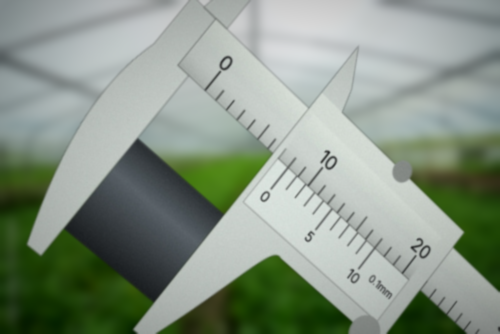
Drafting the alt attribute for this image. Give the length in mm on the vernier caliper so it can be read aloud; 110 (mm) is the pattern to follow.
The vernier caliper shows 8.0 (mm)
